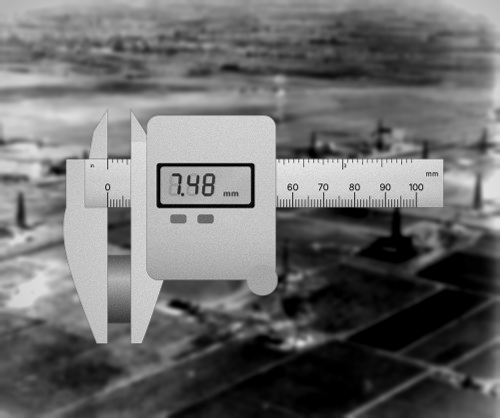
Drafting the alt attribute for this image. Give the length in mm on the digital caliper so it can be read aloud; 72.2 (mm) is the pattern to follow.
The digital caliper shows 7.48 (mm)
